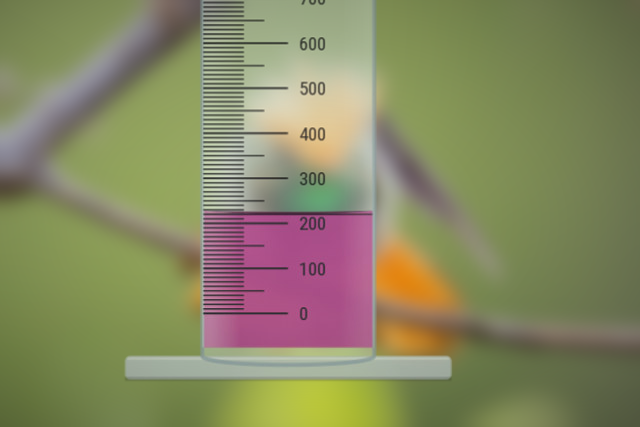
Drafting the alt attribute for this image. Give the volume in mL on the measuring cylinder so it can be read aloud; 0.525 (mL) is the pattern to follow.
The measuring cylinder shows 220 (mL)
